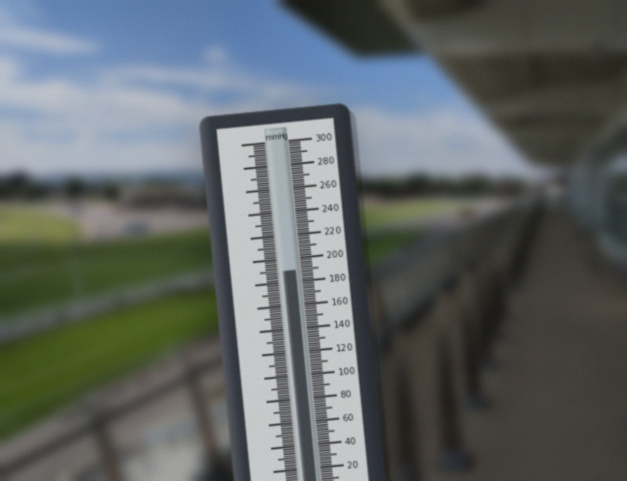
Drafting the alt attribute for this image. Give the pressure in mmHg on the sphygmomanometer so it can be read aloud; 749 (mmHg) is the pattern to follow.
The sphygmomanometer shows 190 (mmHg)
